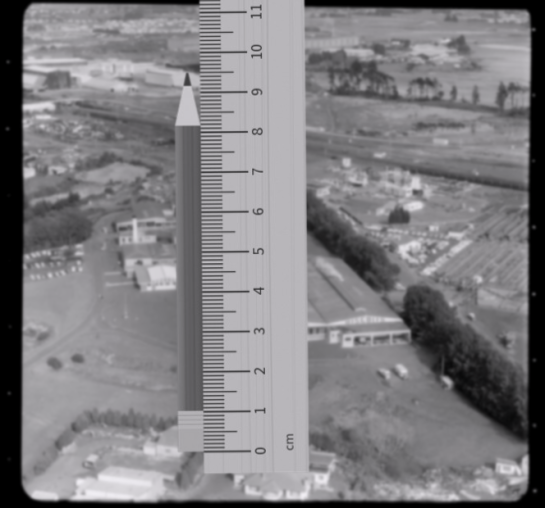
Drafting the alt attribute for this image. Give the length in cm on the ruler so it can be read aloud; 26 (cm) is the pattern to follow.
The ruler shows 9.5 (cm)
